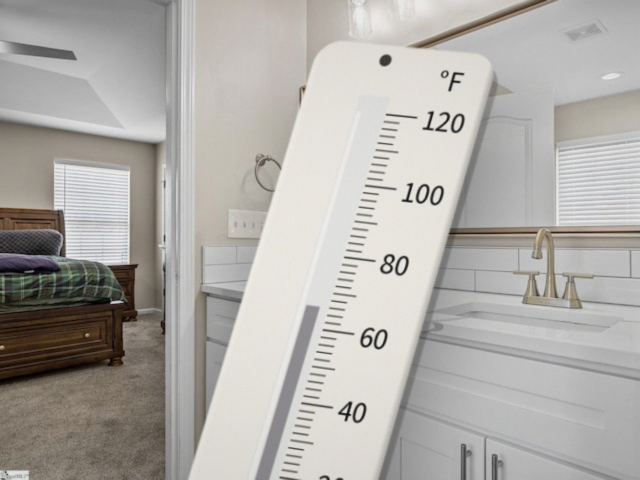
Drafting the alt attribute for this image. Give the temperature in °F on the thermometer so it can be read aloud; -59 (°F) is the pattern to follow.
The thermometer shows 66 (°F)
